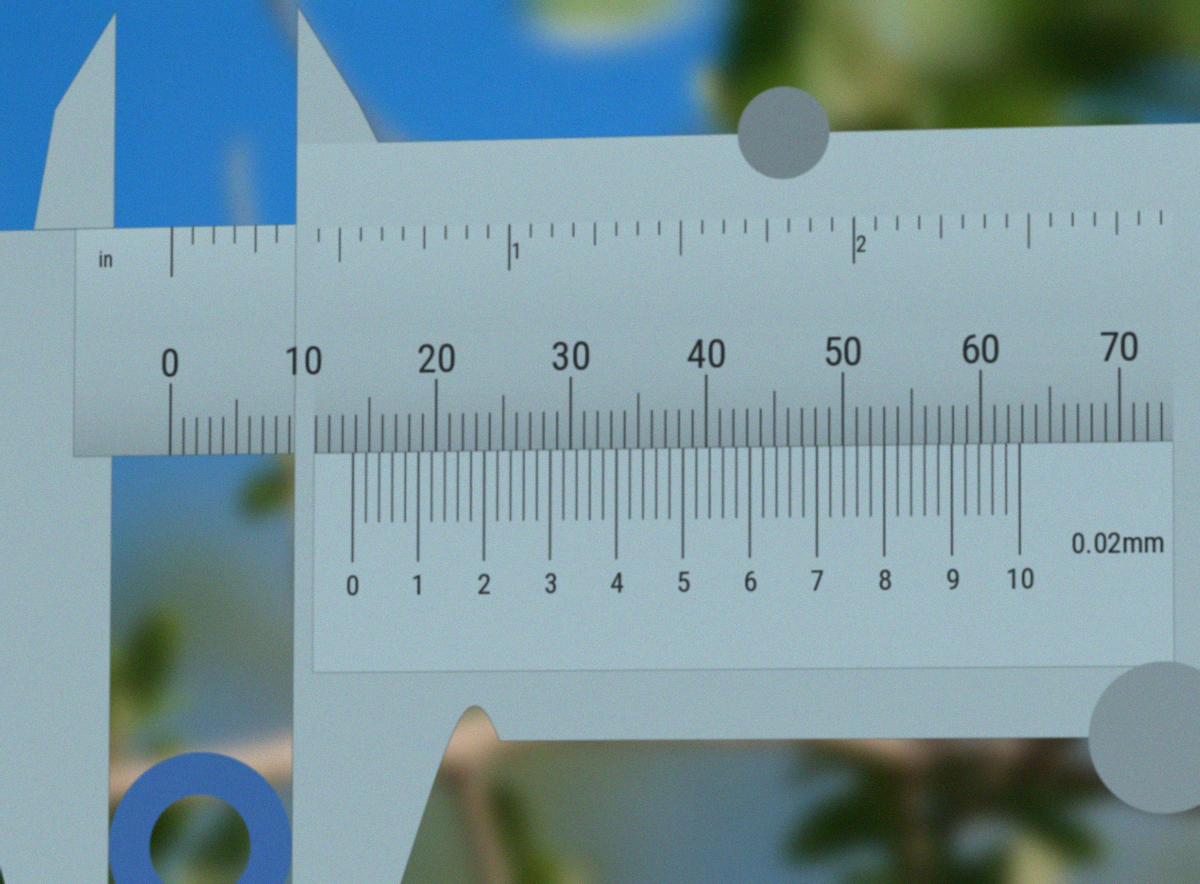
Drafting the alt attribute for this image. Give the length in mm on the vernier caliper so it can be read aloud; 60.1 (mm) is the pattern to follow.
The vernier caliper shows 13.8 (mm)
